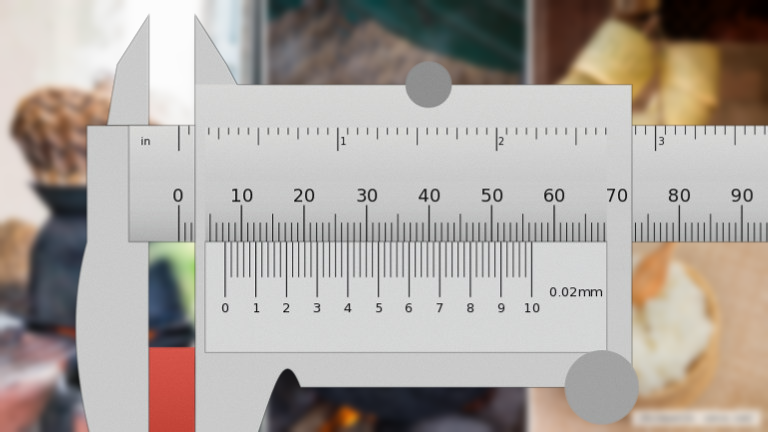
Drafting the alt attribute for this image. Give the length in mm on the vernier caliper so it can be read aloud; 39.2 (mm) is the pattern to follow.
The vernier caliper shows 7.4 (mm)
